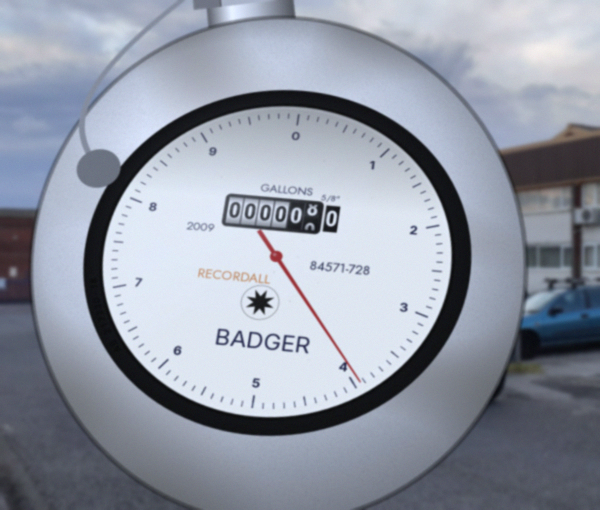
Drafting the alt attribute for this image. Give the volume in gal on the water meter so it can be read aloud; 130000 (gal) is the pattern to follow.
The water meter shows 83.9 (gal)
